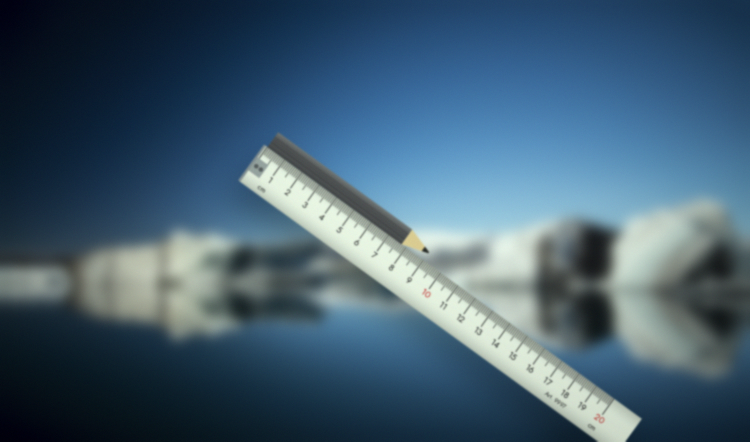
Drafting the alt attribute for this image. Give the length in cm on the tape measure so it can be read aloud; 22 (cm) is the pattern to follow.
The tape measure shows 9 (cm)
